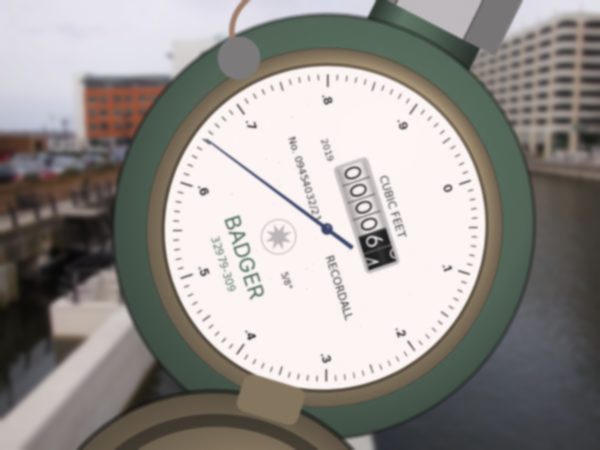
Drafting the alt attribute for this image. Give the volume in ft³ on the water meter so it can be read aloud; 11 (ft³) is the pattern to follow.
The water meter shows 63.65 (ft³)
